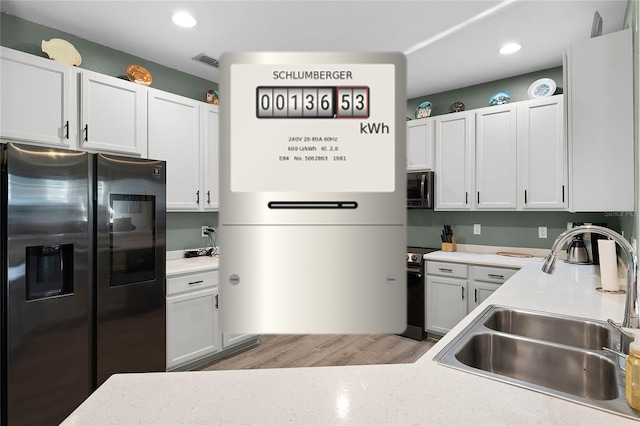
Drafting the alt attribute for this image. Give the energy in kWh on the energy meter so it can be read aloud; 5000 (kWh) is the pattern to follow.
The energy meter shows 136.53 (kWh)
